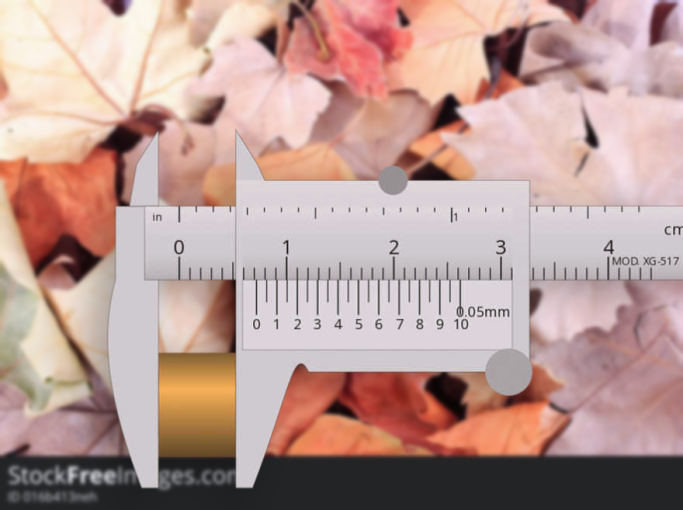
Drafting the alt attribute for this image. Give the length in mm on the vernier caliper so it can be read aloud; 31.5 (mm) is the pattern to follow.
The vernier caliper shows 7.2 (mm)
